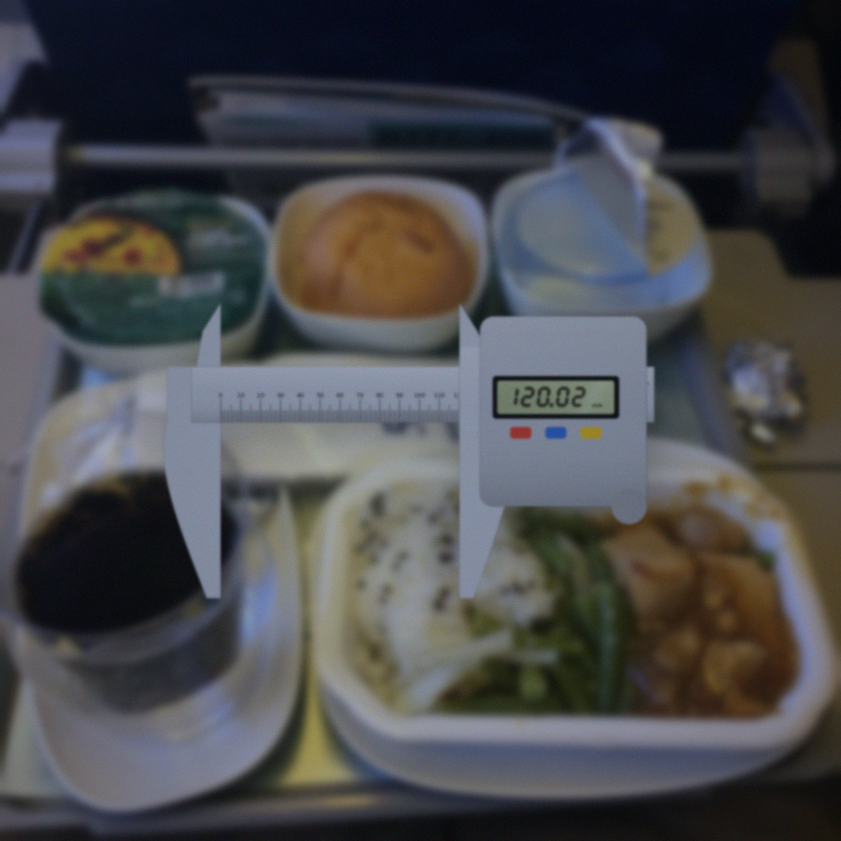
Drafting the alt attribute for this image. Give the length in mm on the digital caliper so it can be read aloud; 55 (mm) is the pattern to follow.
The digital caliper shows 120.02 (mm)
